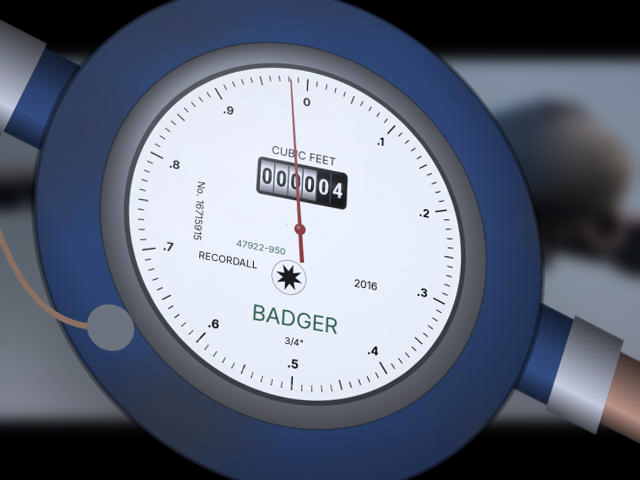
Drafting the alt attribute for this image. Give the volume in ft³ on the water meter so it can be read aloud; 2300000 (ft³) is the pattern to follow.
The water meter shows 3.98 (ft³)
